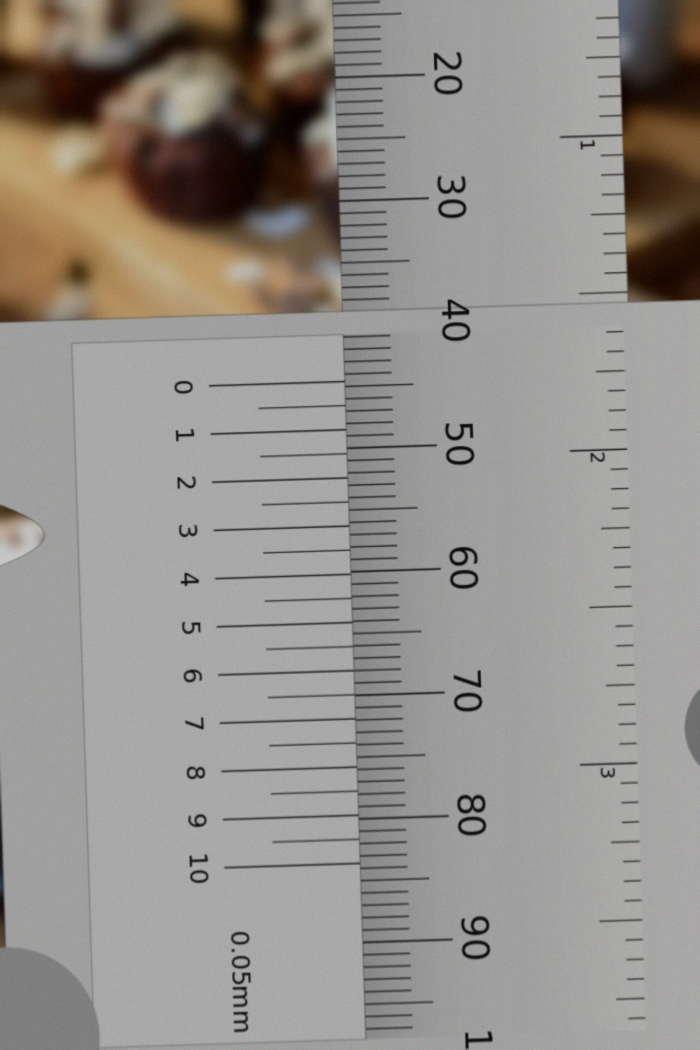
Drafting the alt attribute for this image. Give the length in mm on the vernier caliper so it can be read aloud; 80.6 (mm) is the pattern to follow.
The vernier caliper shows 44.6 (mm)
